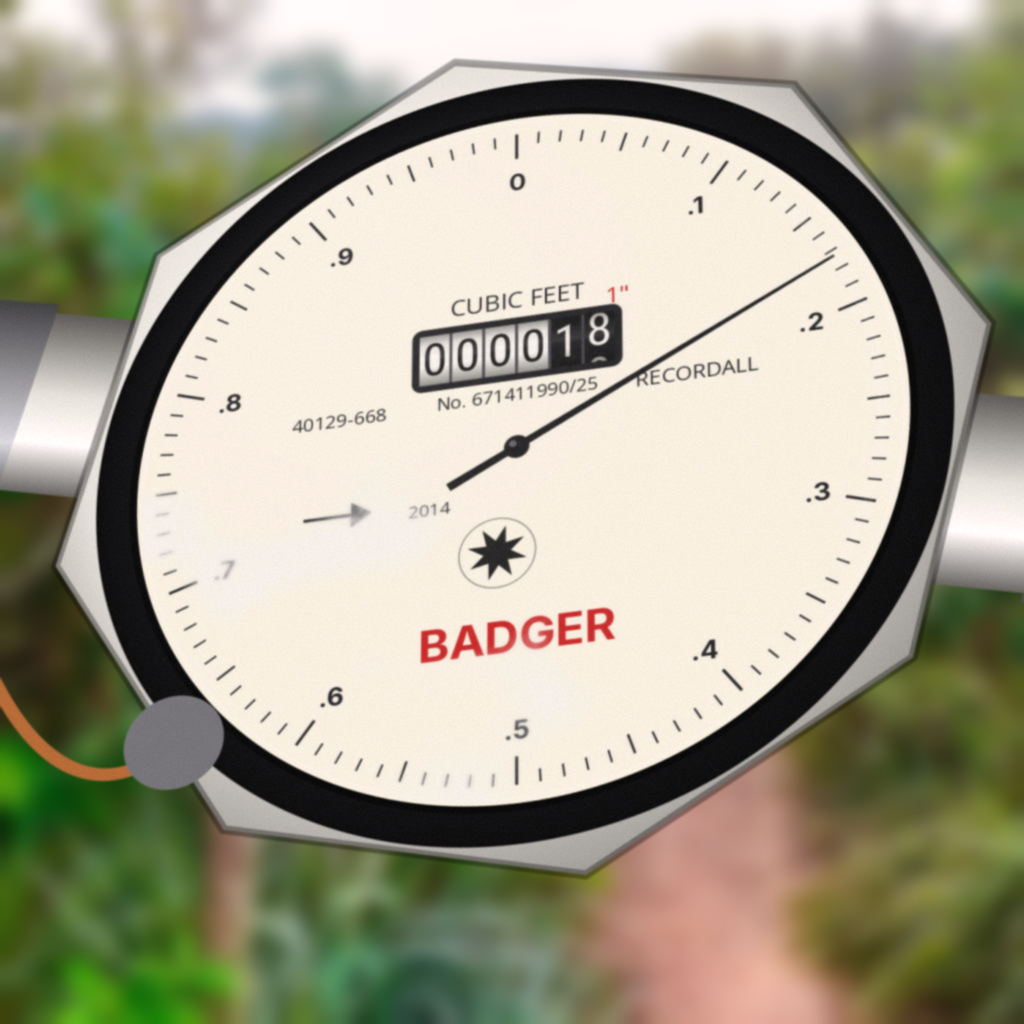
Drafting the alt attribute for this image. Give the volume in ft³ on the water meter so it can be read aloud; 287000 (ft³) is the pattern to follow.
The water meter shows 18.17 (ft³)
